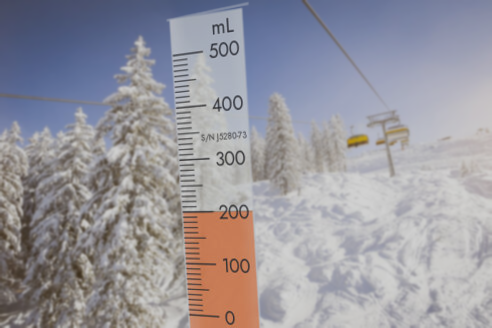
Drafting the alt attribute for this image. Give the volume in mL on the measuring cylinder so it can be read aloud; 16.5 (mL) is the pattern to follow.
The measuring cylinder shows 200 (mL)
